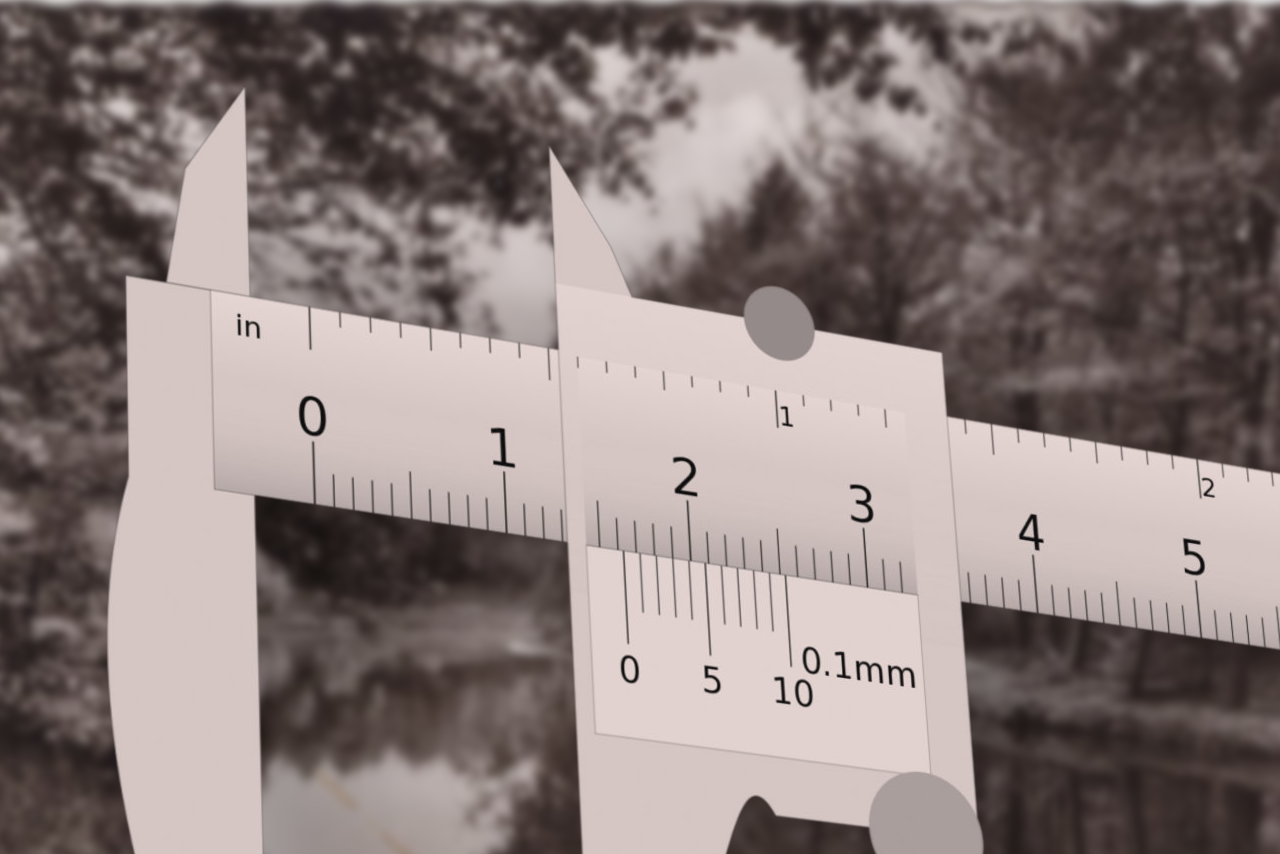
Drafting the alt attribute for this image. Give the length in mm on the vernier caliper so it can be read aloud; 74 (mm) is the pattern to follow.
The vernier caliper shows 16.3 (mm)
